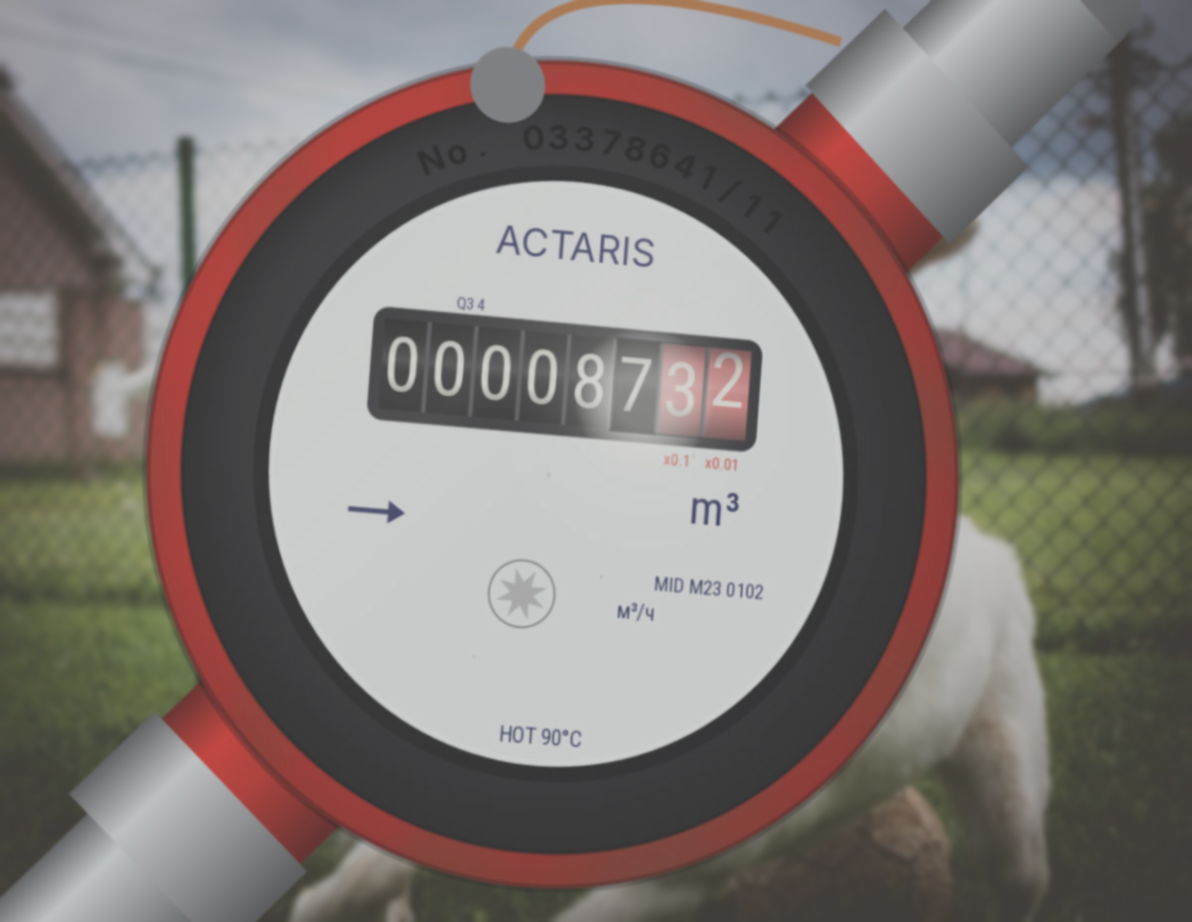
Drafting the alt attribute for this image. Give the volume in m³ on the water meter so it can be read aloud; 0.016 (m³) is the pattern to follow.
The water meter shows 87.32 (m³)
